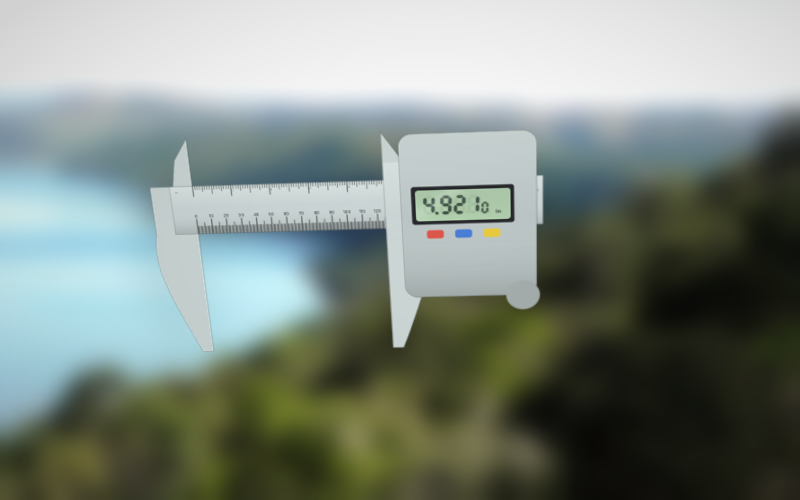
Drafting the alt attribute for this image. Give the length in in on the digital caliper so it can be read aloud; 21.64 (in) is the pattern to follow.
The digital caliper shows 4.9210 (in)
